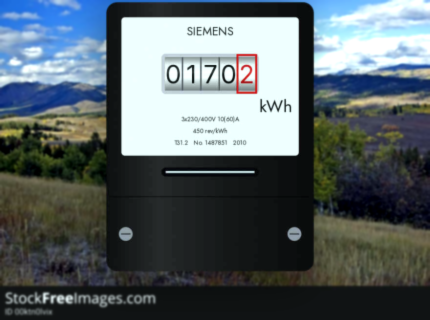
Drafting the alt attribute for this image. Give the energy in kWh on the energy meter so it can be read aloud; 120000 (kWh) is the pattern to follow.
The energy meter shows 170.2 (kWh)
